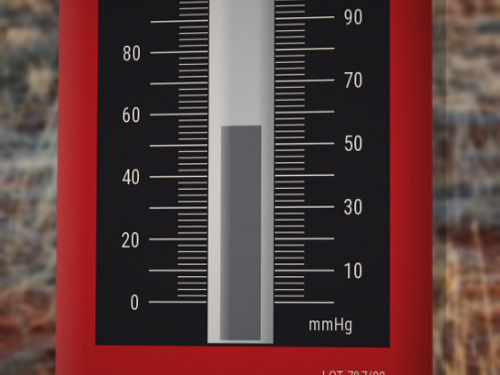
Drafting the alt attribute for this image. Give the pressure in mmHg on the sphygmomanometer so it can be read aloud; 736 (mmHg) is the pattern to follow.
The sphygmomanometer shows 56 (mmHg)
